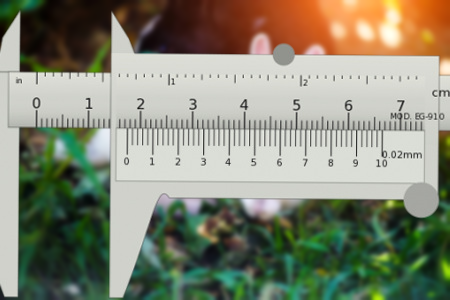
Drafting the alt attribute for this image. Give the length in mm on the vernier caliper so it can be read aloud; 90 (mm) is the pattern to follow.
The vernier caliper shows 17.5 (mm)
